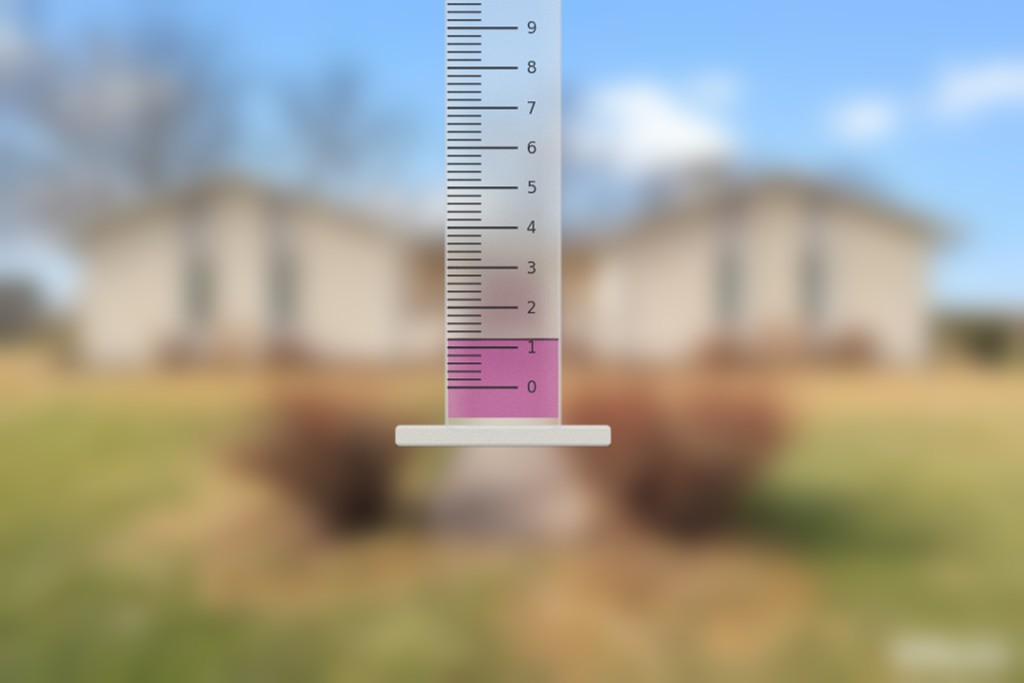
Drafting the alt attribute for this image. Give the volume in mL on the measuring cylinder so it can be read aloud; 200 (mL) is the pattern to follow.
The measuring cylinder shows 1.2 (mL)
